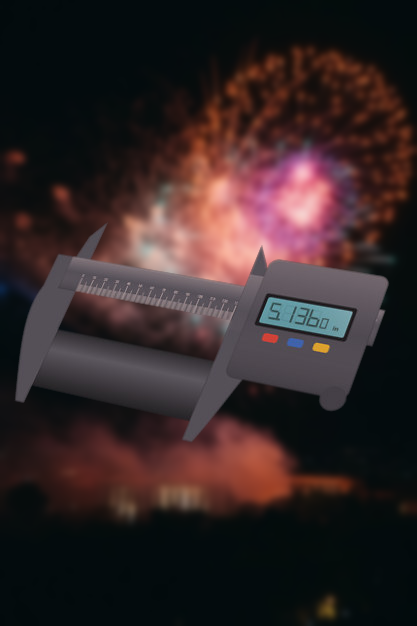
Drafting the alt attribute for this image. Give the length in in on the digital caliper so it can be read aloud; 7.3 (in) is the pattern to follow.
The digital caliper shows 5.1360 (in)
